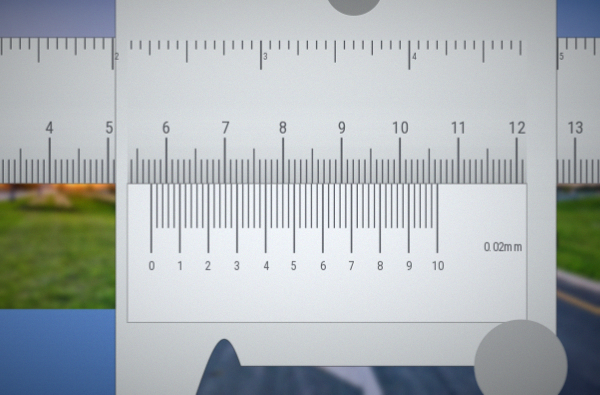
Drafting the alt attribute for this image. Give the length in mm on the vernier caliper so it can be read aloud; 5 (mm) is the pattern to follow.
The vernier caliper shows 57.4 (mm)
